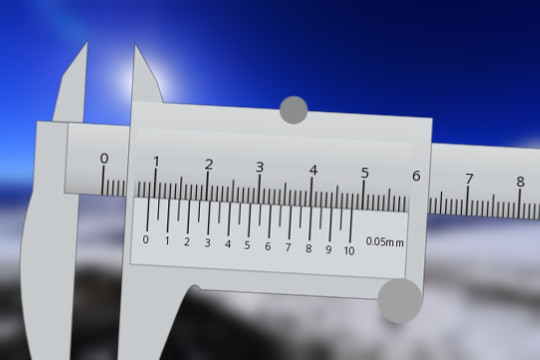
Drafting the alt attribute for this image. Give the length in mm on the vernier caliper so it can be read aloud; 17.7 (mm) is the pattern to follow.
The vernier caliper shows 9.0 (mm)
